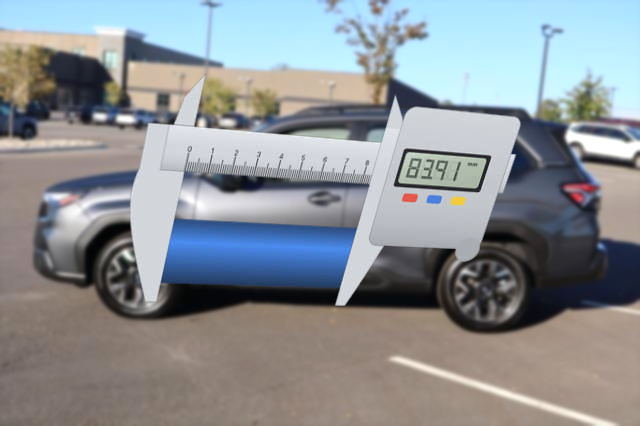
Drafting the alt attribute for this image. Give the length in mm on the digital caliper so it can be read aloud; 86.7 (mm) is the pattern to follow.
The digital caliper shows 83.91 (mm)
